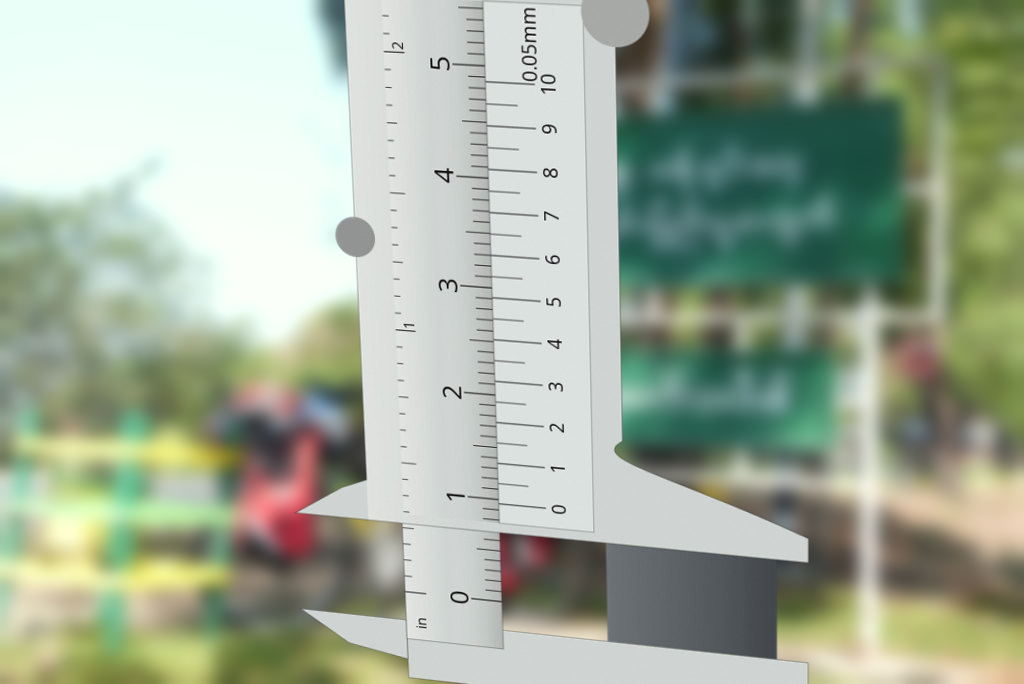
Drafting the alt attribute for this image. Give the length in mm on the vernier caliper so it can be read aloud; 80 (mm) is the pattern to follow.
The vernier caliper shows 9.6 (mm)
